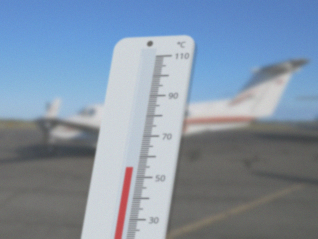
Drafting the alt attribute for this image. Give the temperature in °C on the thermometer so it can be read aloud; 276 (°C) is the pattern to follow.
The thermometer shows 55 (°C)
